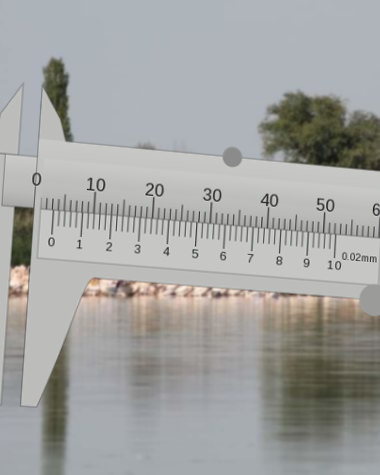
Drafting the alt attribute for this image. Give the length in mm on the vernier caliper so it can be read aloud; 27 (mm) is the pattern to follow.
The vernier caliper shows 3.2 (mm)
